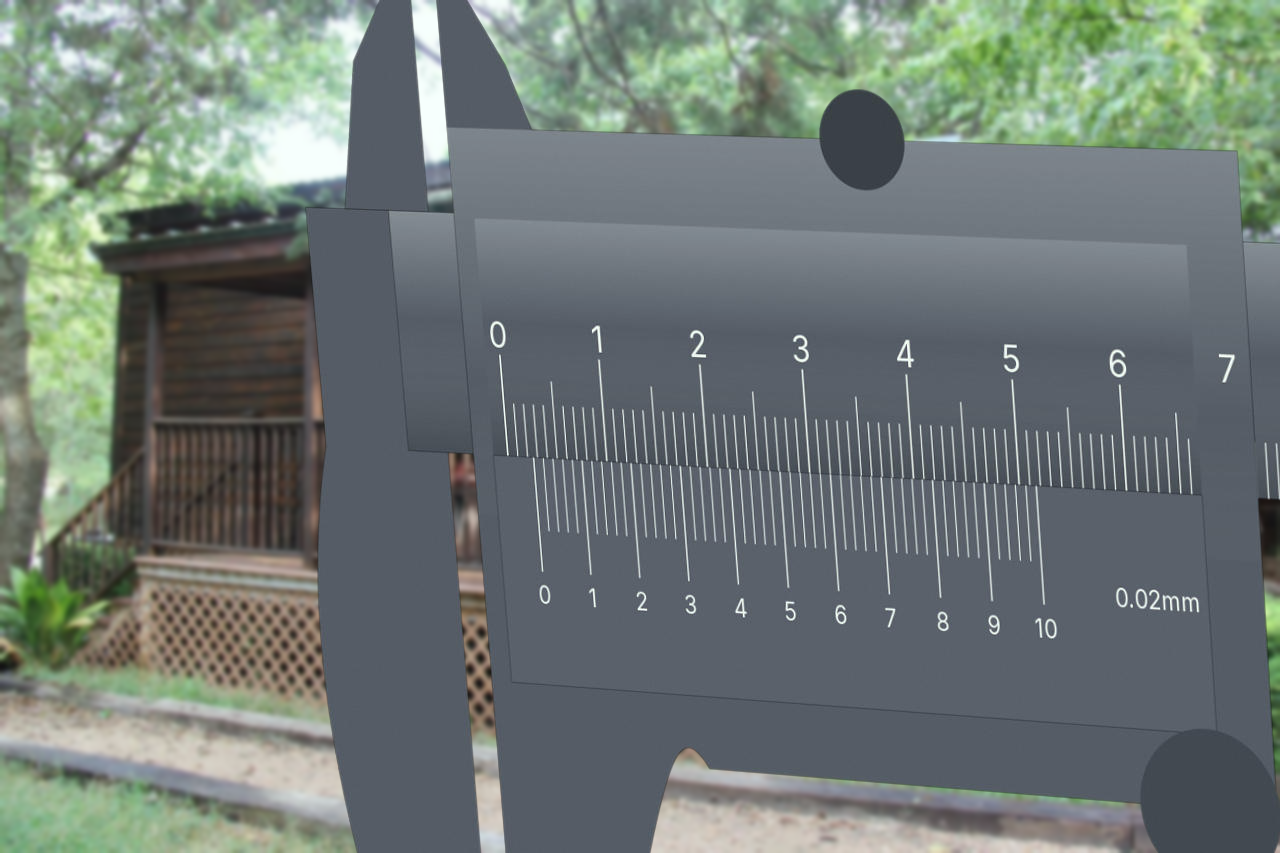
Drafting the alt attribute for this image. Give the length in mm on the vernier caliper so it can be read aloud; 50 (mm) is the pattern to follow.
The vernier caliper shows 2.6 (mm)
